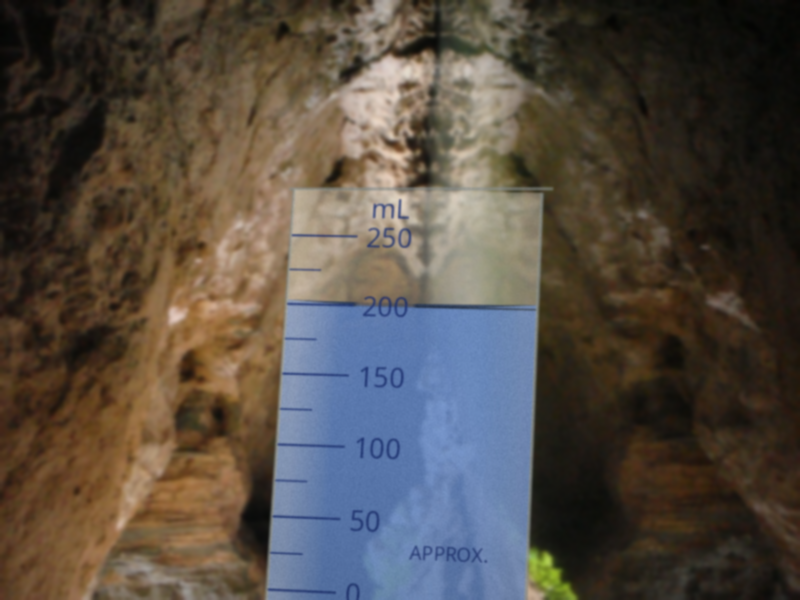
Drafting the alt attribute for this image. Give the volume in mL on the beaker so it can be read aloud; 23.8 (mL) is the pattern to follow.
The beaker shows 200 (mL)
